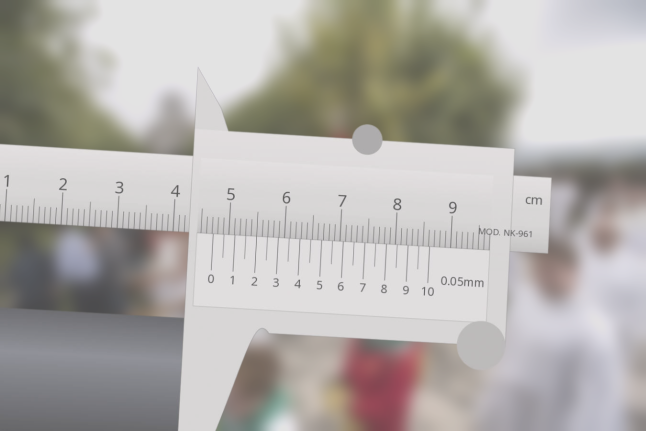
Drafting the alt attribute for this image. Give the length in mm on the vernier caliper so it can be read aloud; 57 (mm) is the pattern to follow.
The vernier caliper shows 47.2 (mm)
